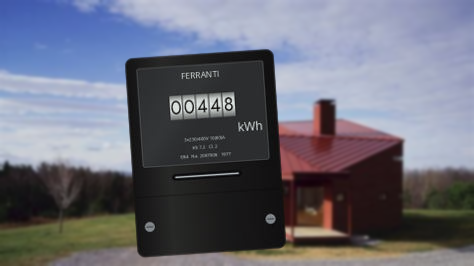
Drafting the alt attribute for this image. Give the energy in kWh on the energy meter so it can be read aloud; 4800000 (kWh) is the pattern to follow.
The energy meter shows 448 (kWh)
